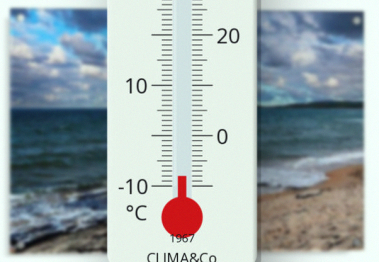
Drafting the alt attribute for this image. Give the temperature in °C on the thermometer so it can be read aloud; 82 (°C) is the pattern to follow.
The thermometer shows -8 (°C)
